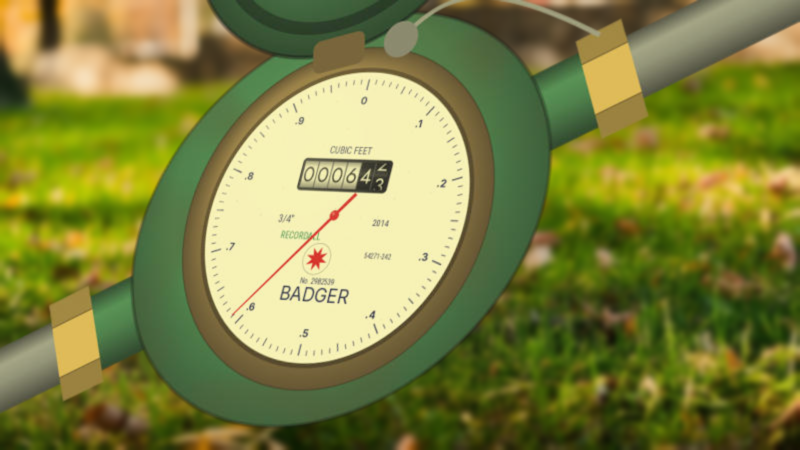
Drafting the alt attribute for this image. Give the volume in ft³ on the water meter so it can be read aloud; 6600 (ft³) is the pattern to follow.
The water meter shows 642.61 (ft³)
